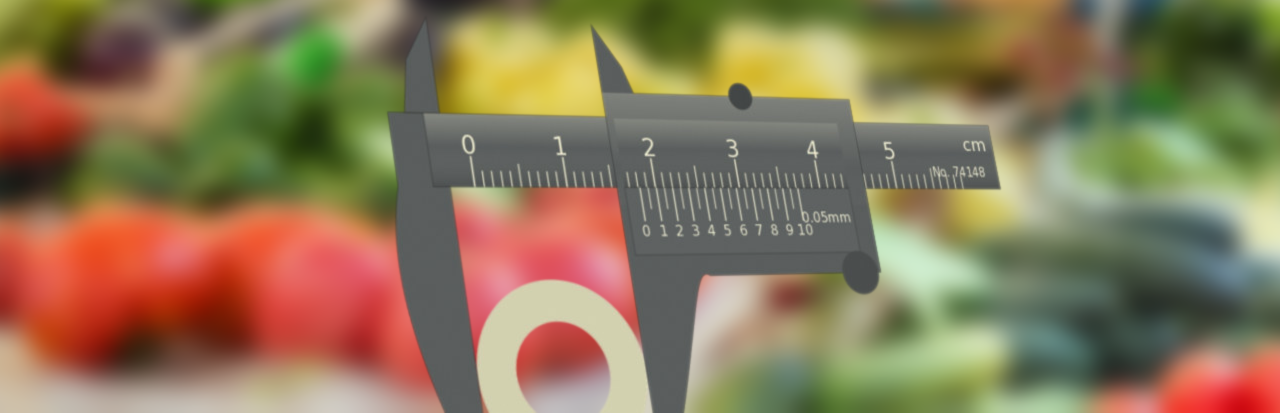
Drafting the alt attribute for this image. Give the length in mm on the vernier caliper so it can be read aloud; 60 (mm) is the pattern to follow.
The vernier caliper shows 18.2 (mm)
